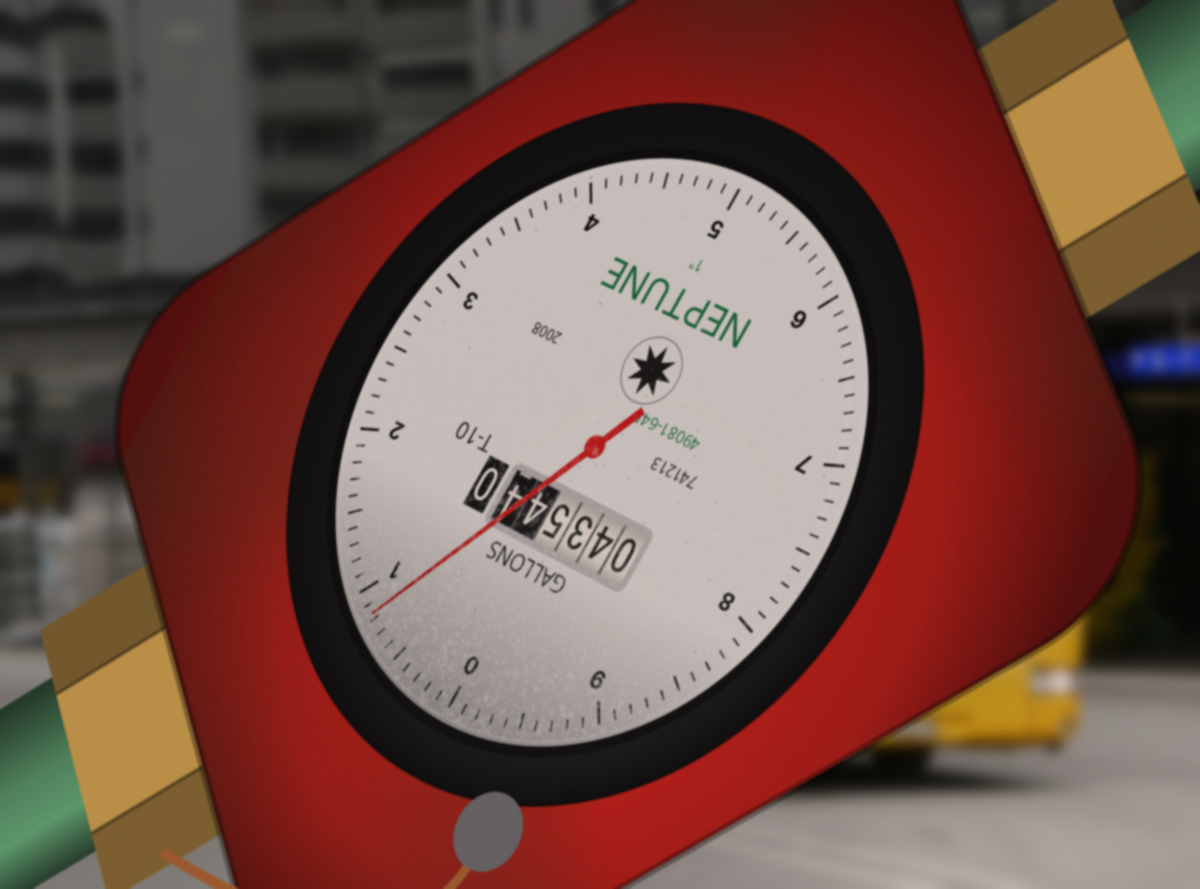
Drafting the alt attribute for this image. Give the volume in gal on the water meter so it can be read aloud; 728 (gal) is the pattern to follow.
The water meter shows 435440.8 (gal)
